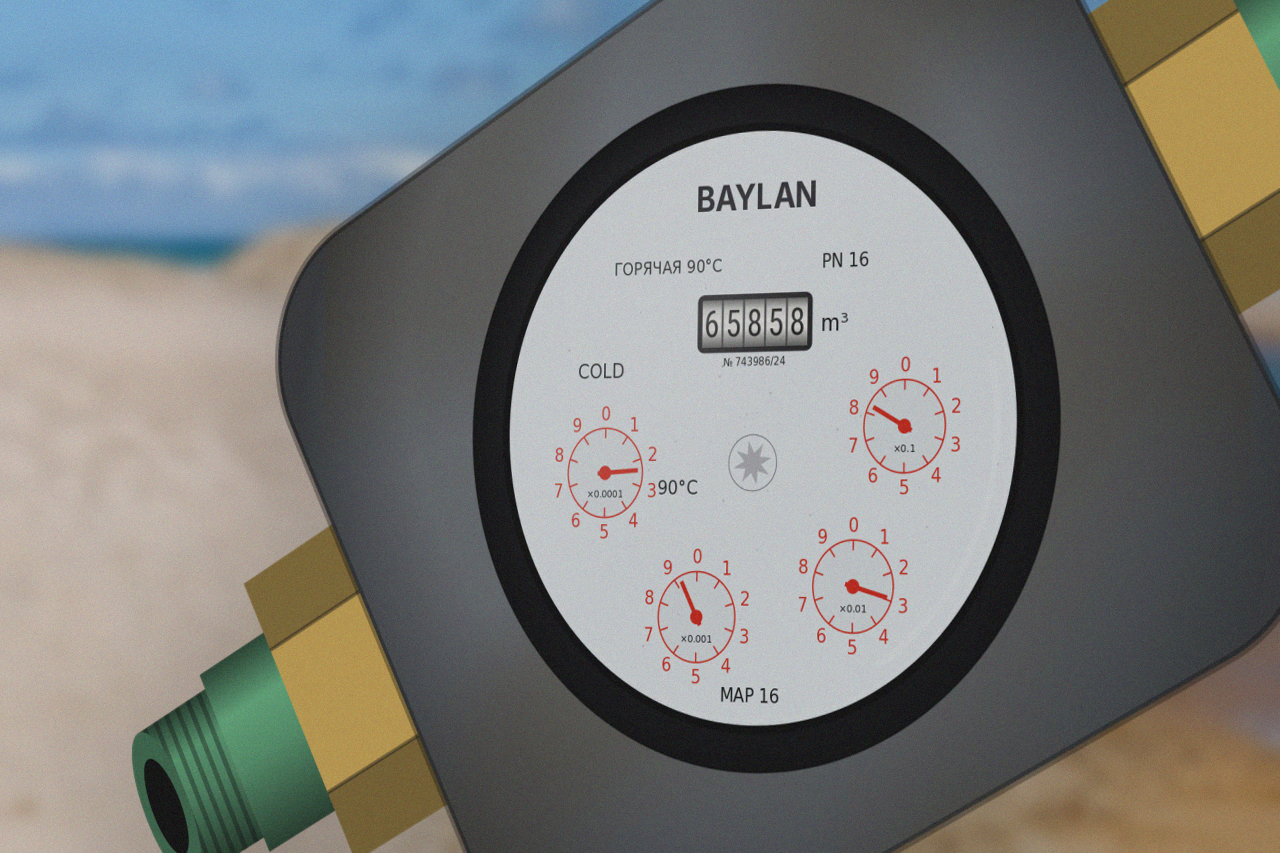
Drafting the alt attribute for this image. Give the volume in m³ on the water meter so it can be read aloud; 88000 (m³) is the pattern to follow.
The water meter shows 65858.8292 (m³)
